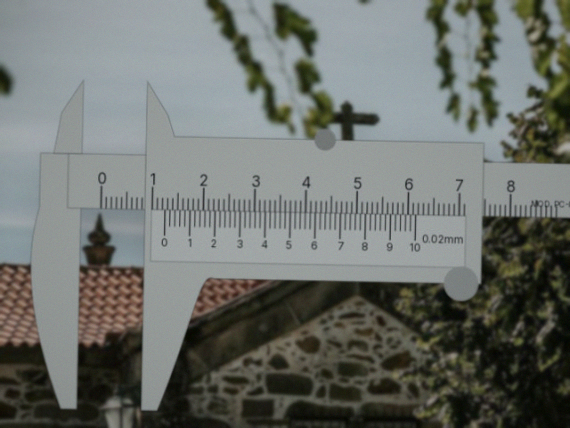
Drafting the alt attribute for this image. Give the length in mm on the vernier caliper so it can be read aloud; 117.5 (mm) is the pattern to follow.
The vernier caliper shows 12.5 (mm)
